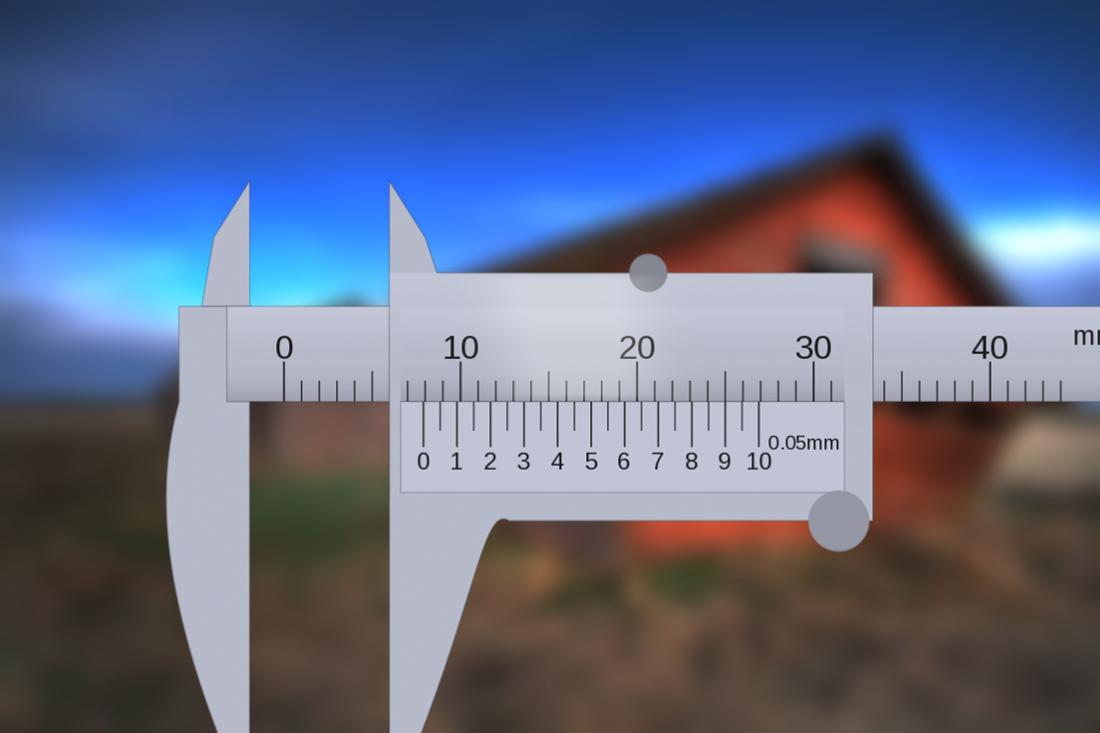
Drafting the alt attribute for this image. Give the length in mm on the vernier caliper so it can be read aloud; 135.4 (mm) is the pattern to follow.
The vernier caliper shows 7.9 (mm)
